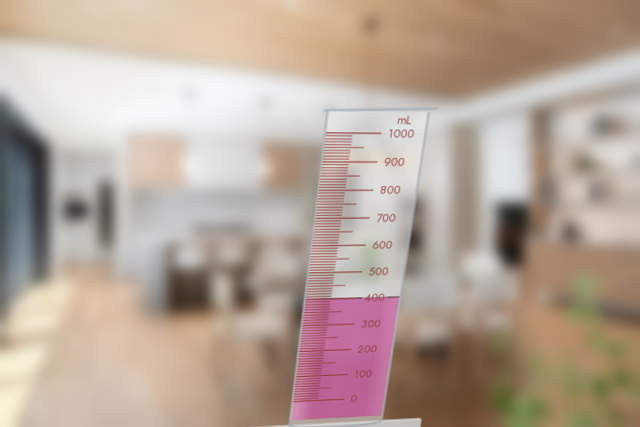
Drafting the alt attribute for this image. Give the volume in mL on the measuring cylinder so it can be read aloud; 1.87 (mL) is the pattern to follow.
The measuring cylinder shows 400 (mL)
